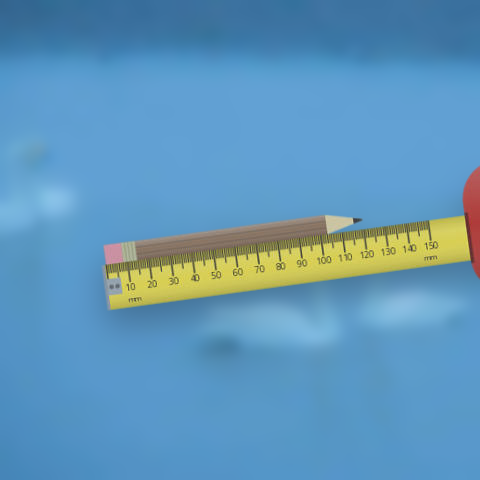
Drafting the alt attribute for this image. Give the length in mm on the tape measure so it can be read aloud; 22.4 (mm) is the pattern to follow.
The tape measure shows 120 (mm)
